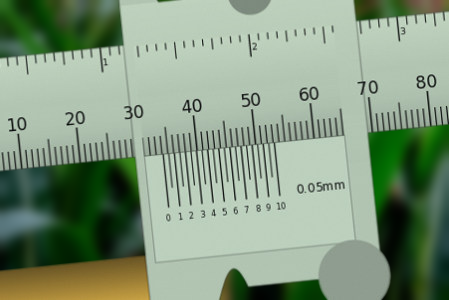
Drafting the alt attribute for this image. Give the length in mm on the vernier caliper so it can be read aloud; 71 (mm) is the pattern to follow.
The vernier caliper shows 34.2 (mm)
